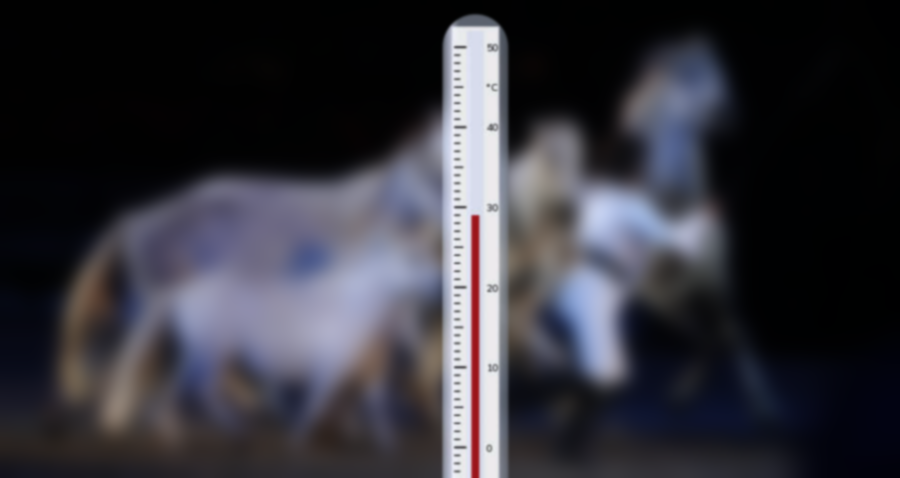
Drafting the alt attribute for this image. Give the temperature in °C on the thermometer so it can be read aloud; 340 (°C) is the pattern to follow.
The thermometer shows 29 (°C)
